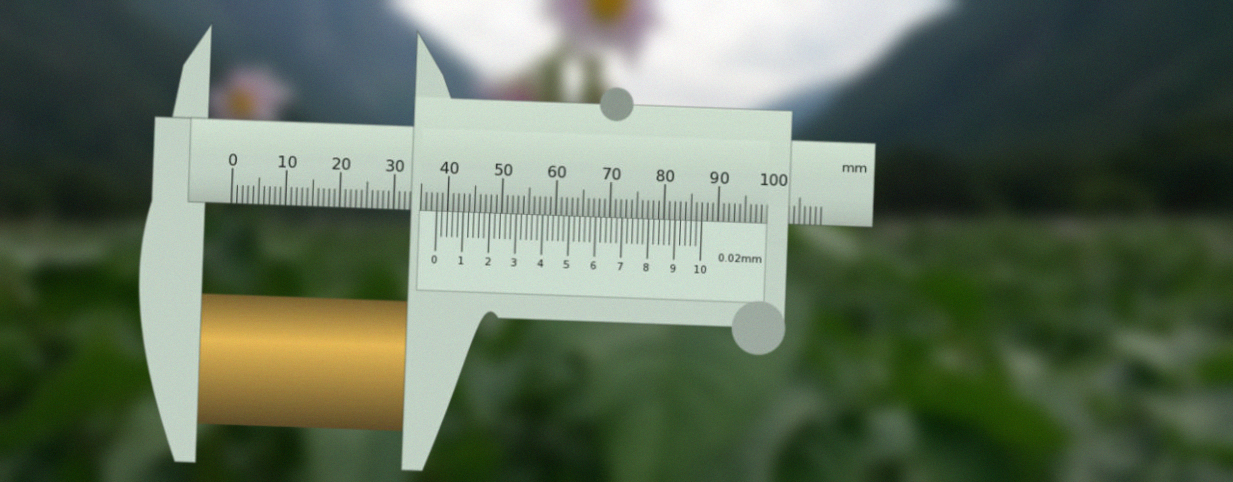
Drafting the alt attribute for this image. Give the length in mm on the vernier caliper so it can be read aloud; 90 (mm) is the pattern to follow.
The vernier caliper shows 38.0 (mm)
